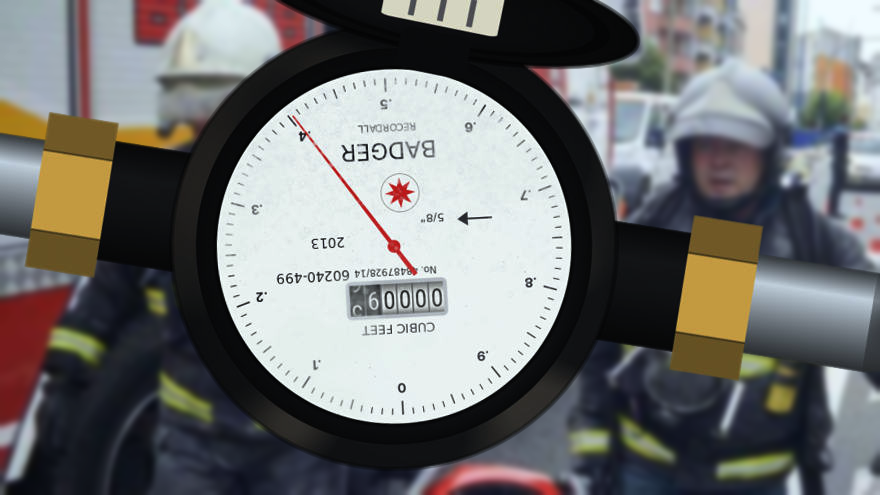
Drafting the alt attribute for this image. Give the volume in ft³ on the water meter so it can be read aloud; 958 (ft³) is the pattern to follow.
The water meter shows 95.40 (ft³)
